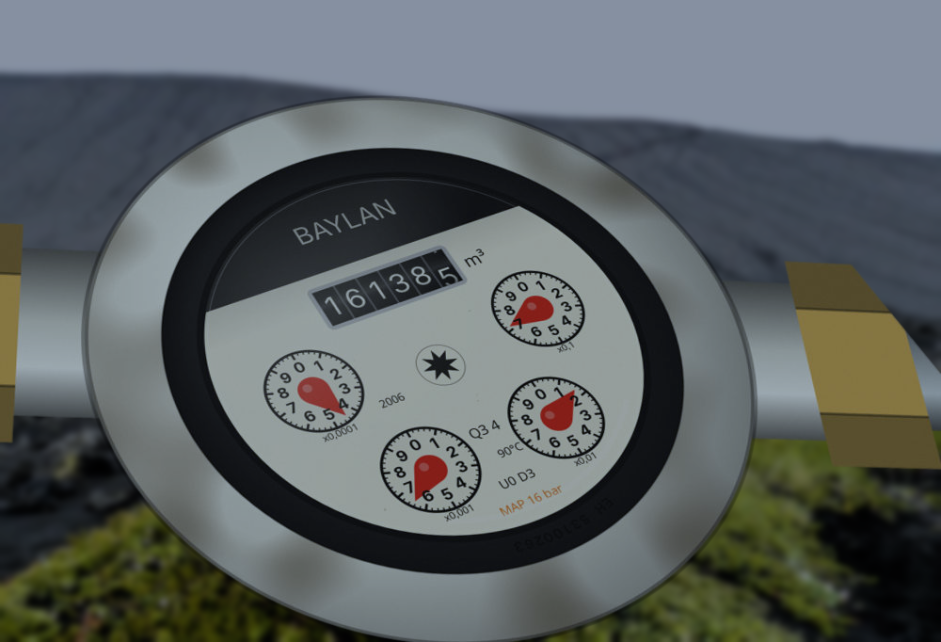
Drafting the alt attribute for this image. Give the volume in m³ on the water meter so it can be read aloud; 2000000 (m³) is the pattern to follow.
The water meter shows 161384.7164 (m³)
